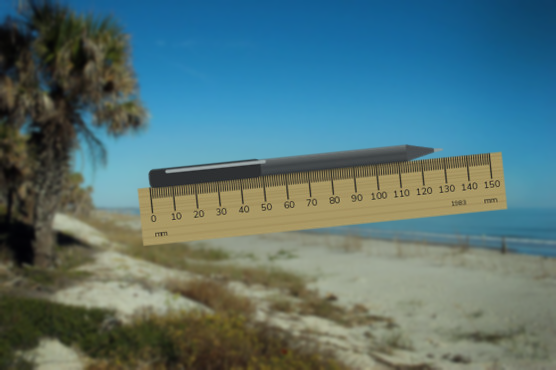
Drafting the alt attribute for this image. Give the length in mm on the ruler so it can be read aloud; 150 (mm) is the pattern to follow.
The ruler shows 130 (mm)
